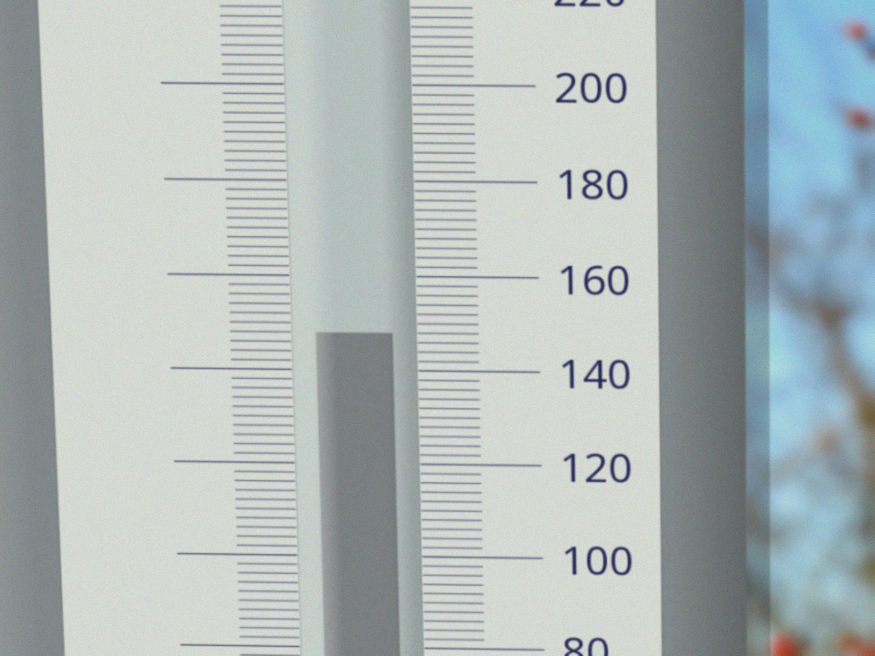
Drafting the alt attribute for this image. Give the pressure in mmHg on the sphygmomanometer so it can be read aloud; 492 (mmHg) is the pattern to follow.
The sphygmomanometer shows 148 (mmHg)
